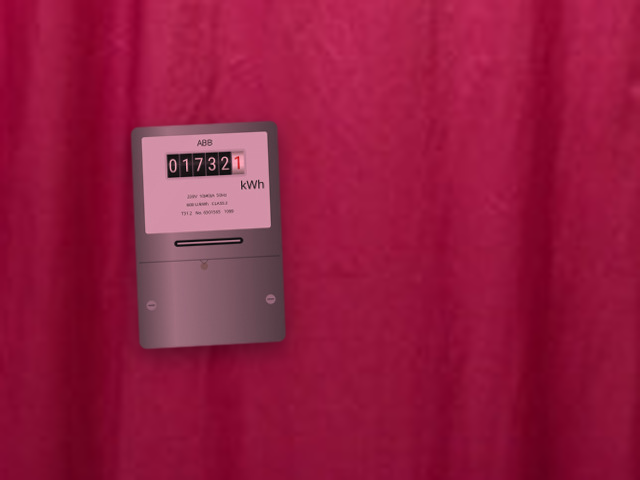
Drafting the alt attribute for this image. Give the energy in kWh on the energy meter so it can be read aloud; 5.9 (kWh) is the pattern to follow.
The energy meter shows 1732.1 (kWh)
